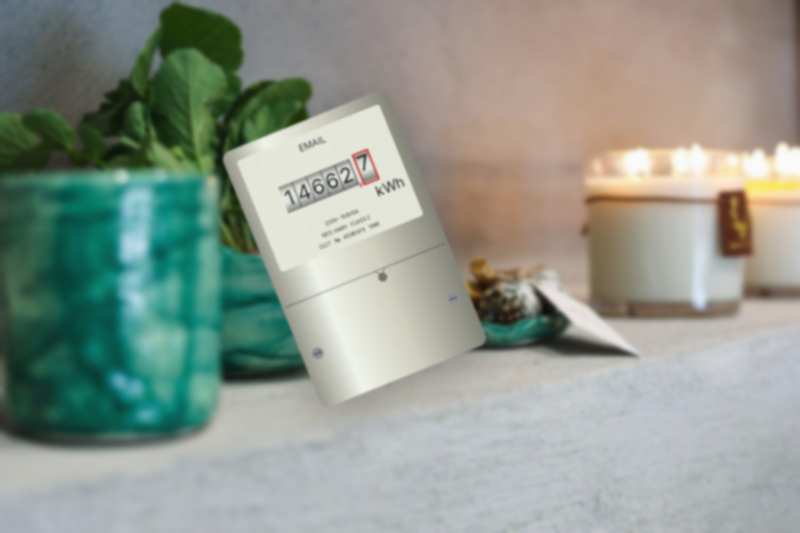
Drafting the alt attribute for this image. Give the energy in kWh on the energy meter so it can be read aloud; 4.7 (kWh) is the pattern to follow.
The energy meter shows 14662.7 (kWh)
